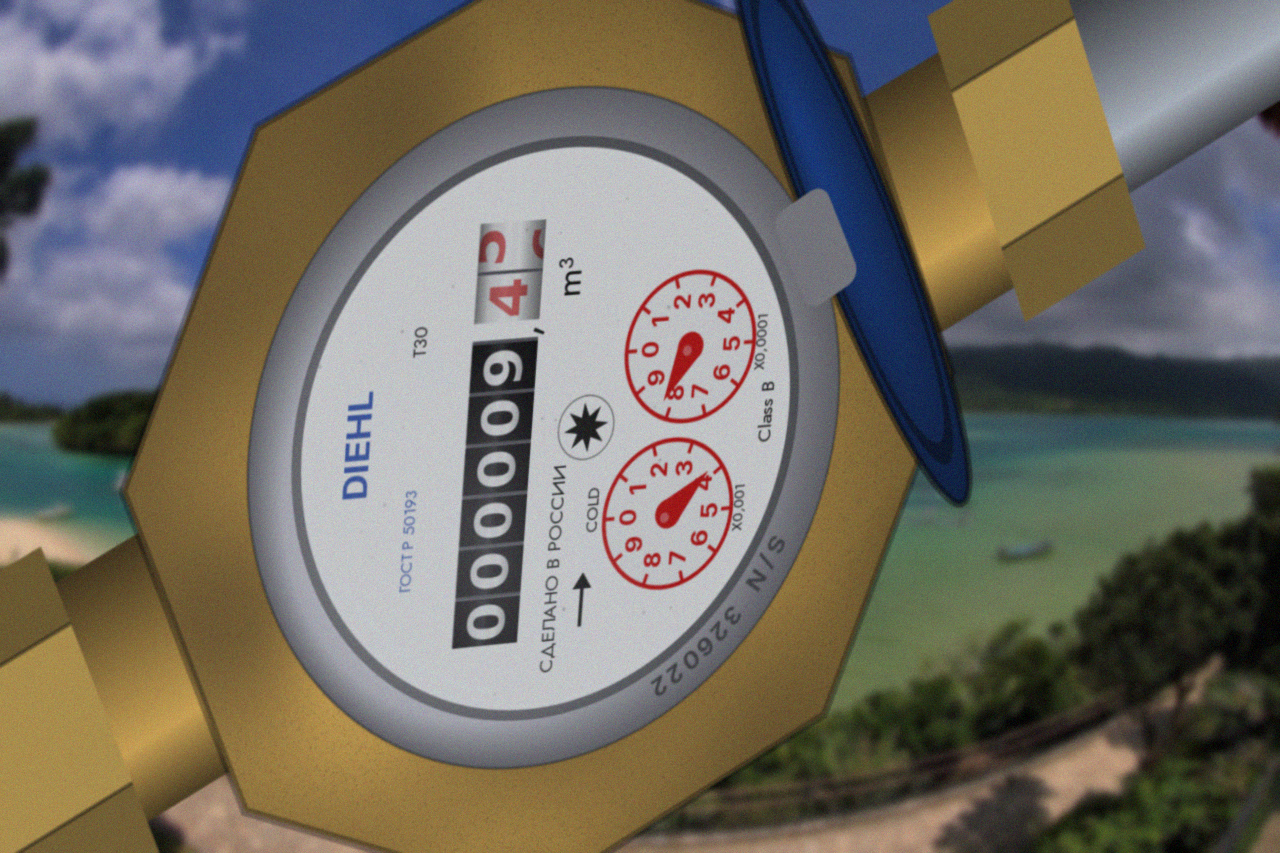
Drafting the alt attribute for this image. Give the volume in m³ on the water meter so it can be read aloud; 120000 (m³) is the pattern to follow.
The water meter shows 9.4538 (m³)
